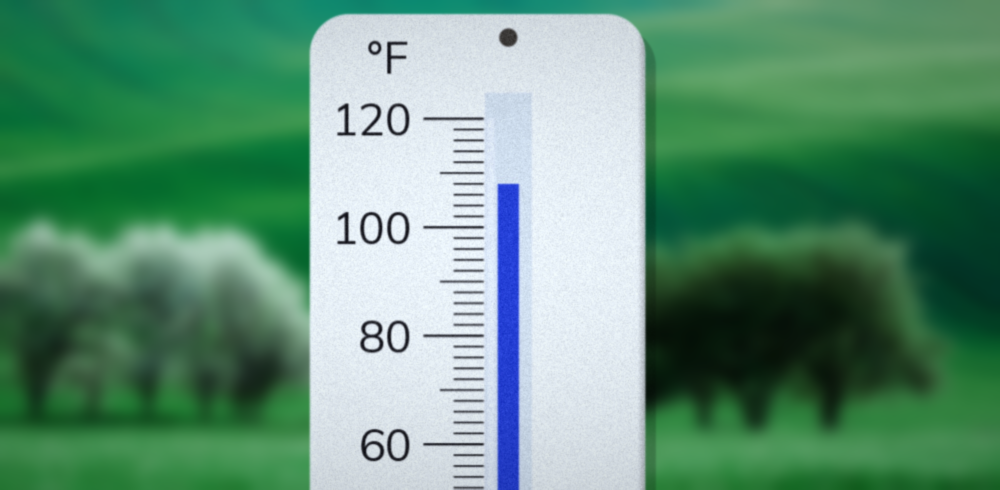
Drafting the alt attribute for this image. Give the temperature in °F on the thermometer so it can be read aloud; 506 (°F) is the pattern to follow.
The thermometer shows 108 (°F)
